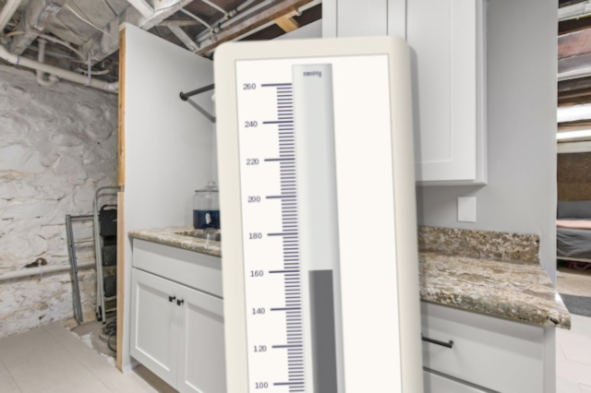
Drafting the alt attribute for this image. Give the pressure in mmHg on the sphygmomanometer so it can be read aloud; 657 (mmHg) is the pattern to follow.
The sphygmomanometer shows 160 (mmHg)
